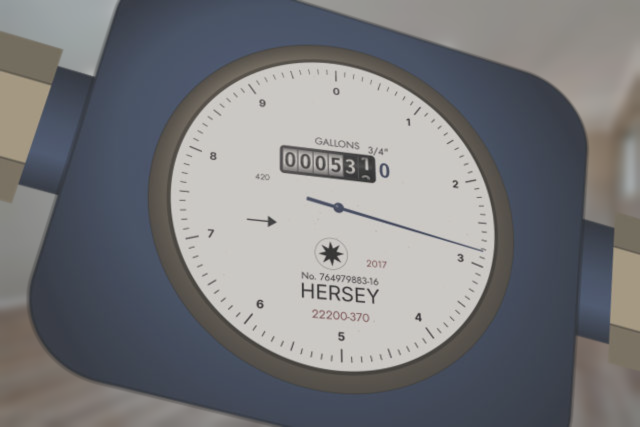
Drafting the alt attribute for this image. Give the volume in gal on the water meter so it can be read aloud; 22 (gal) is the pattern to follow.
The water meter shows 5312.8 (gal)
